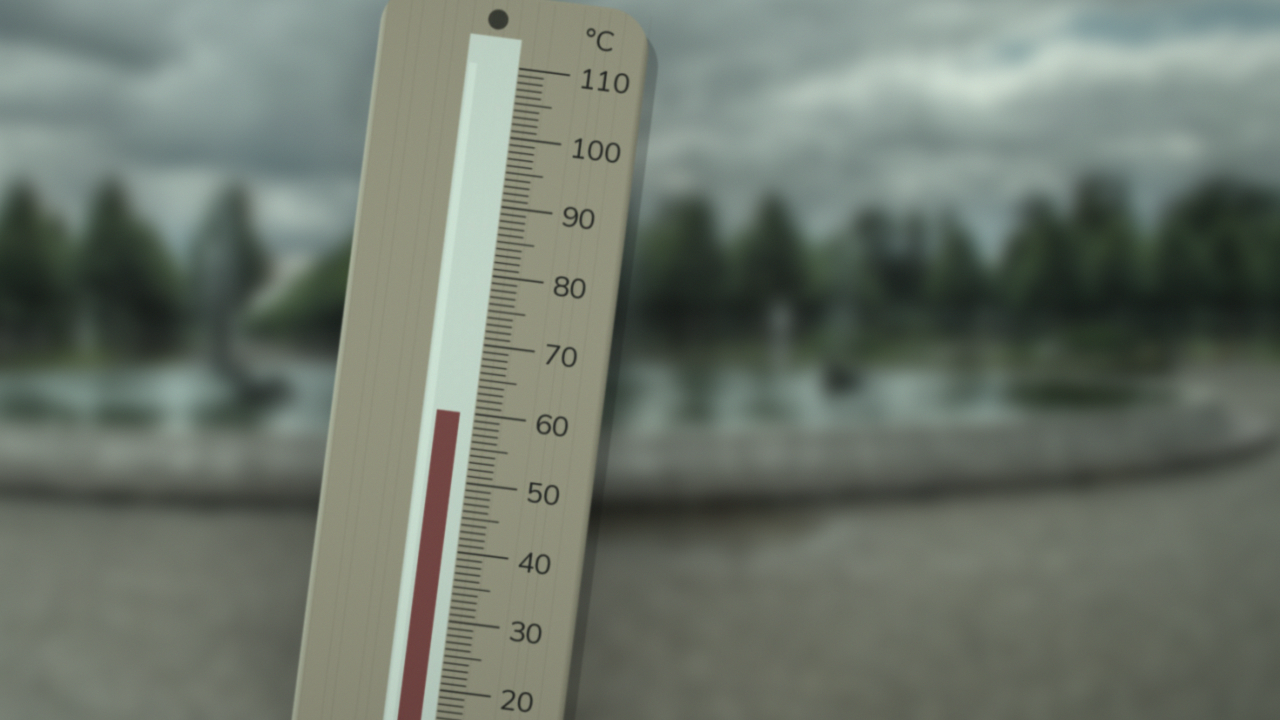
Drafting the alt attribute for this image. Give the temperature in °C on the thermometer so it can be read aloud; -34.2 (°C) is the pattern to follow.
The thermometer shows 60 (°C)
